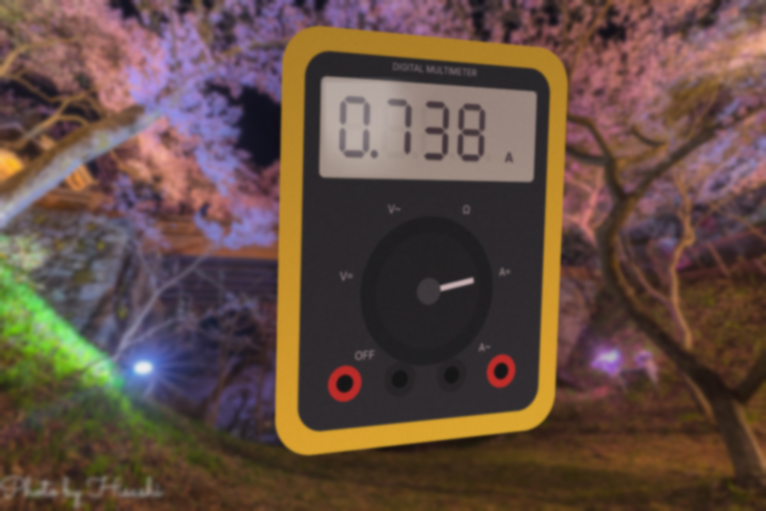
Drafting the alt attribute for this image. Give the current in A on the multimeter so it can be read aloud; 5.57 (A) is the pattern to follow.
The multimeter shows 0.738 (A)
